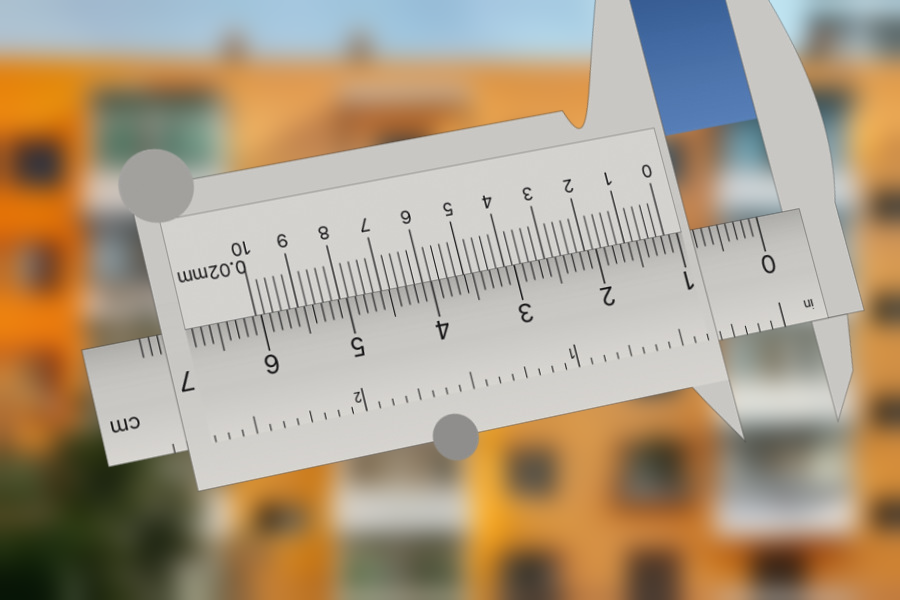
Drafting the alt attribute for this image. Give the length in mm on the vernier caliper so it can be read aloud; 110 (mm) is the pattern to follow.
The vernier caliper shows 11.6 (mm)
